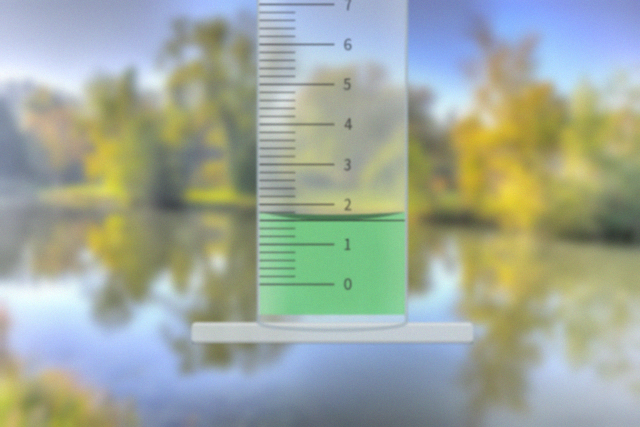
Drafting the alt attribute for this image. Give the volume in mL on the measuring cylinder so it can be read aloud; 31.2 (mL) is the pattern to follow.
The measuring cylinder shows 1.6 (mL)
